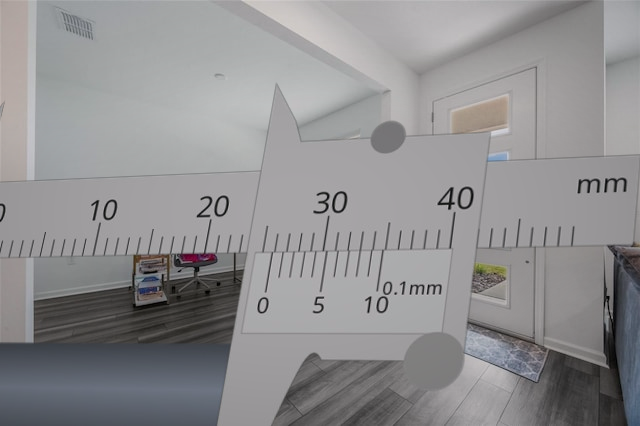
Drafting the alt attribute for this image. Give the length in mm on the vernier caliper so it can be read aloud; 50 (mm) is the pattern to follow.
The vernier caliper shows 25.8 (mm)
